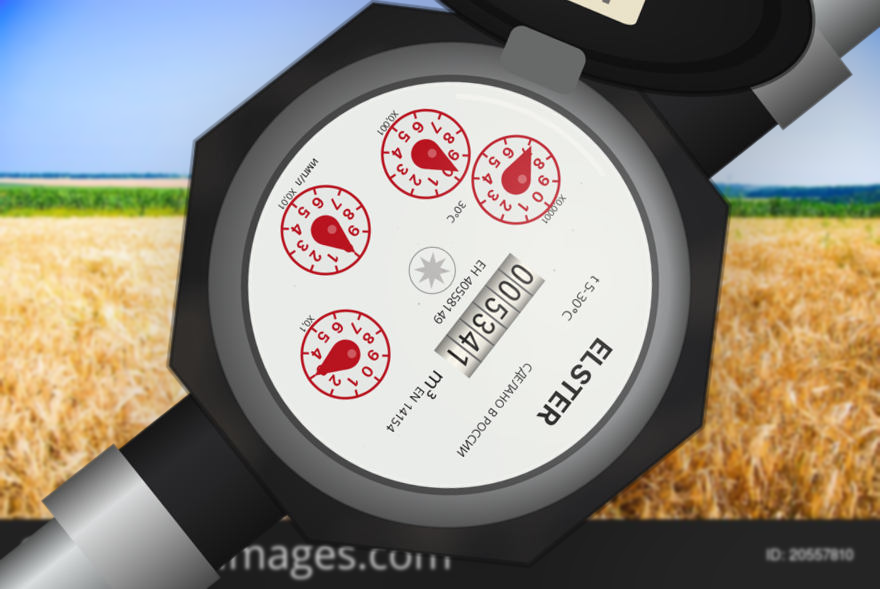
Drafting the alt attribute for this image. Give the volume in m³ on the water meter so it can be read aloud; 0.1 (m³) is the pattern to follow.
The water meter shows 5341.2997 (m³)
